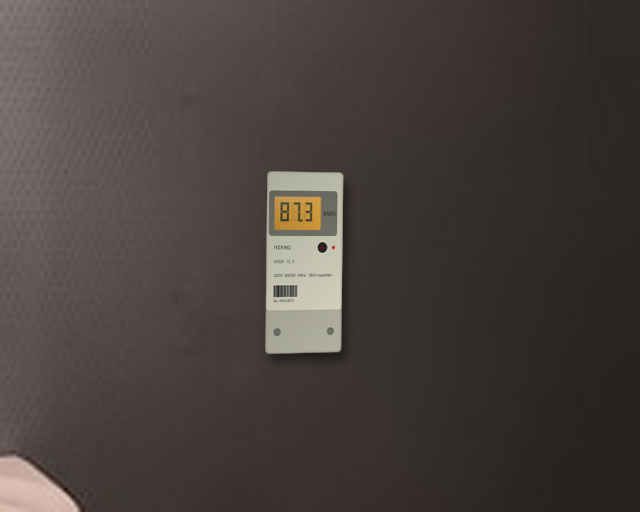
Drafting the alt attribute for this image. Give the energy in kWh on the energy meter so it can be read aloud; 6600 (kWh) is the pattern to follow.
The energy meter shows 87.3 (kWh)
